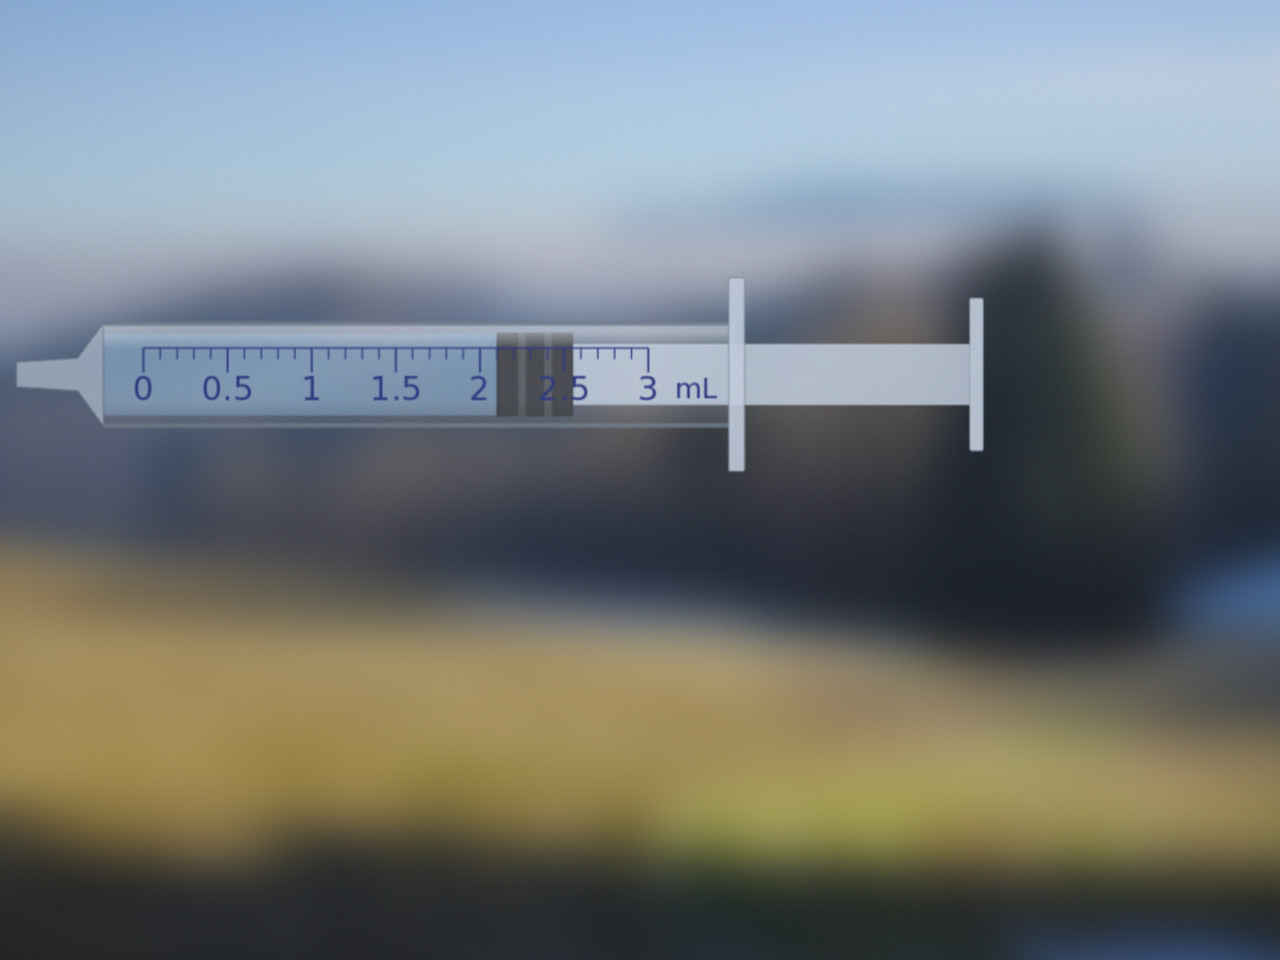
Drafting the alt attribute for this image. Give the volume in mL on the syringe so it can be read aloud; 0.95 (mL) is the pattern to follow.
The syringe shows 2.1 (mL)
